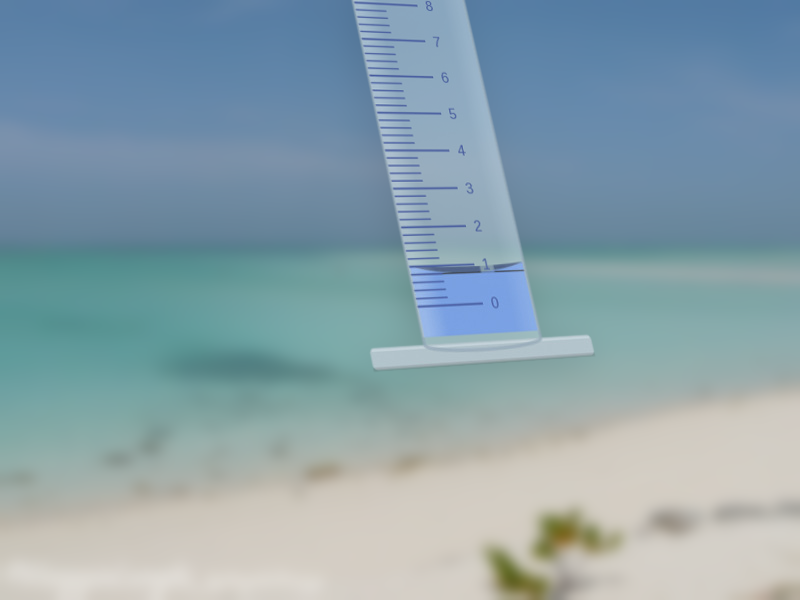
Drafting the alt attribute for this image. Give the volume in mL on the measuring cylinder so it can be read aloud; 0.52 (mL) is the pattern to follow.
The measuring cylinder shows 0.8 (mL)
